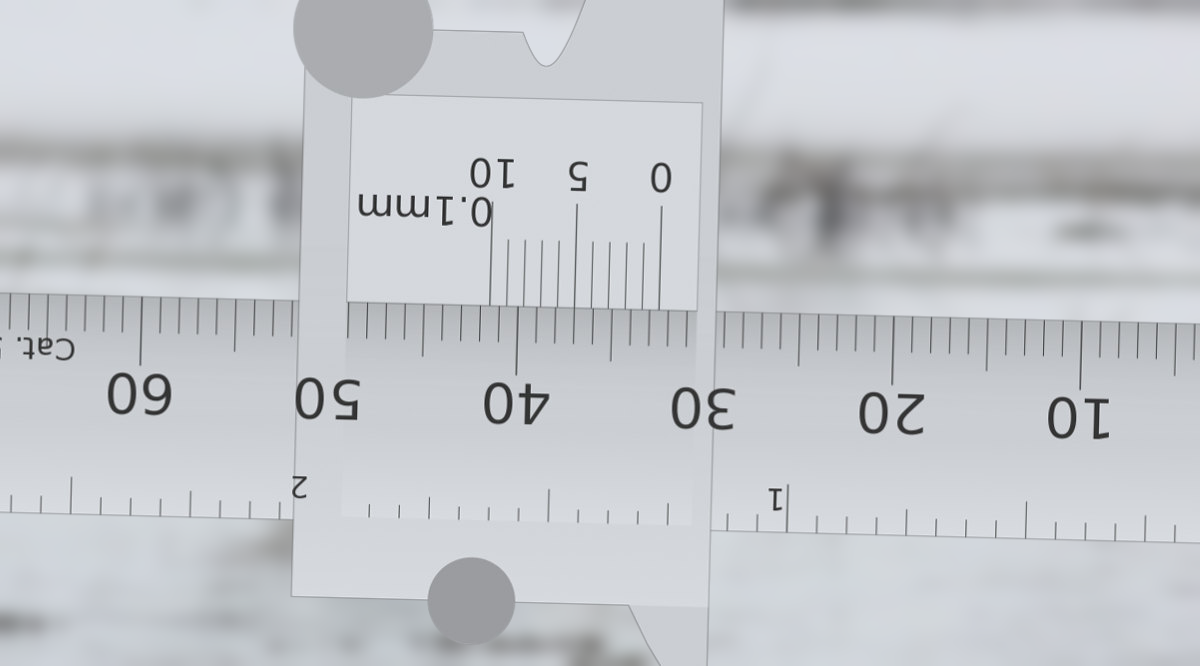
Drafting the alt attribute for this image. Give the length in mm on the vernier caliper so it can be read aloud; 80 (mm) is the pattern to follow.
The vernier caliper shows 32.5 (mm)
